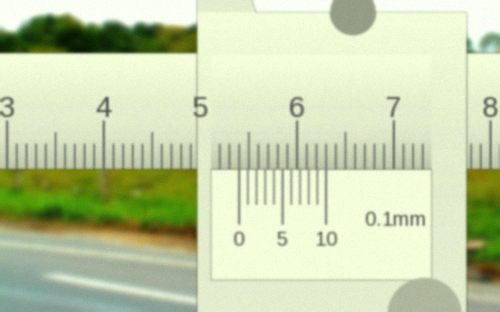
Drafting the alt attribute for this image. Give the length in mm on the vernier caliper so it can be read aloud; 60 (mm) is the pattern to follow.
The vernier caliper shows 54.0 (mm)
